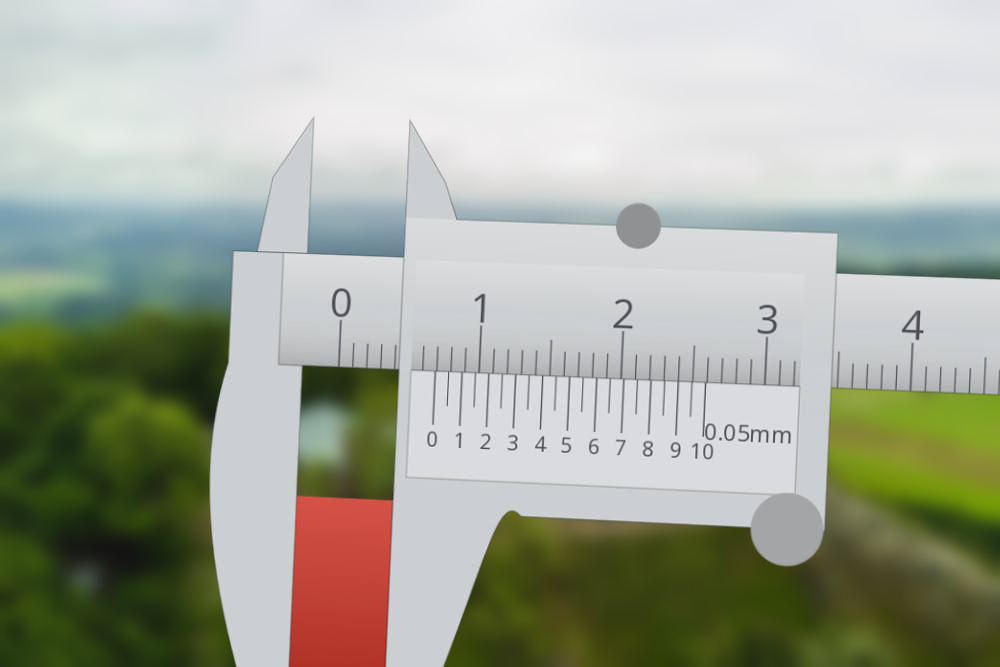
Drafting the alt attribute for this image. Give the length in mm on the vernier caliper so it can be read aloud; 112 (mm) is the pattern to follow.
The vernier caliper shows 6.9 (mm)
